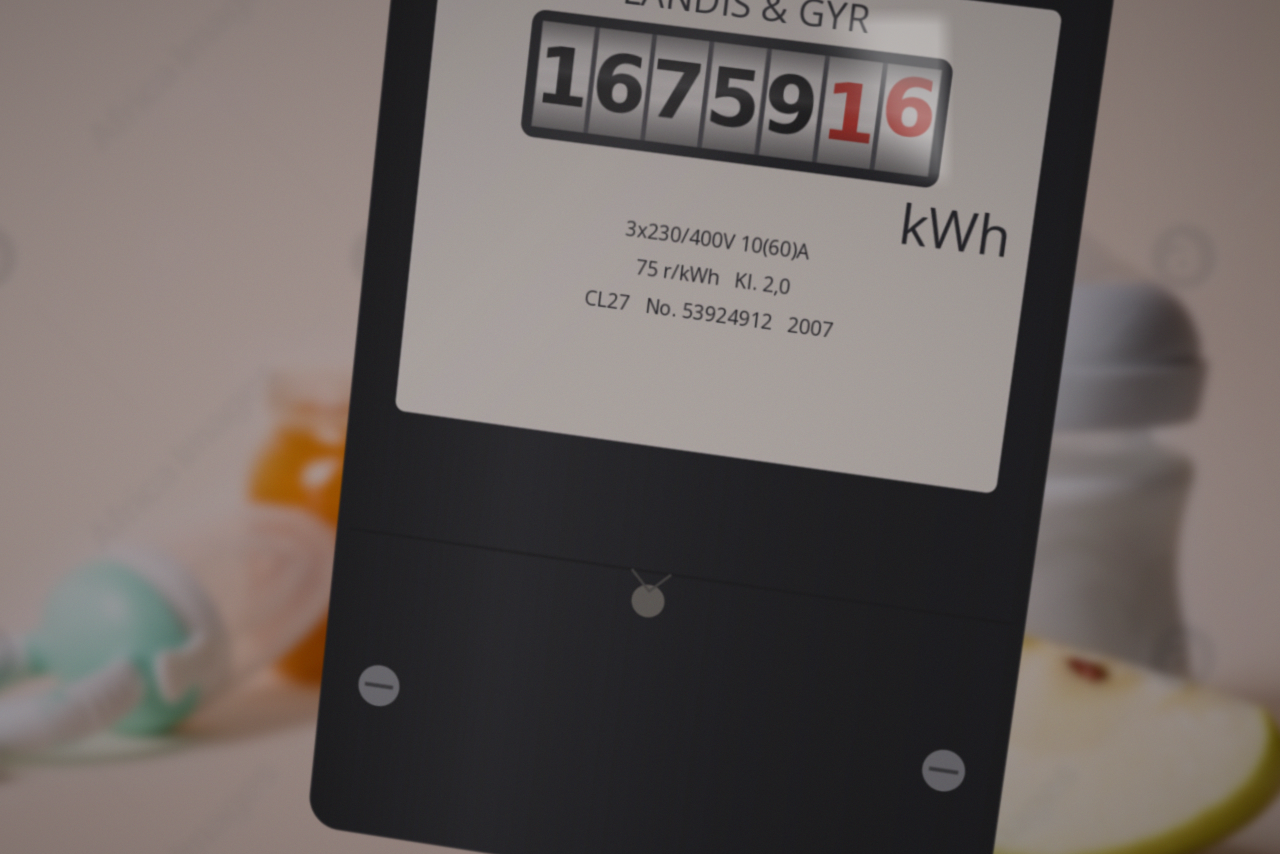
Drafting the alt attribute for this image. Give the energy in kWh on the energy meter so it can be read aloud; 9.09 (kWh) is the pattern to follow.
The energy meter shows 16759.16 (kWh)
